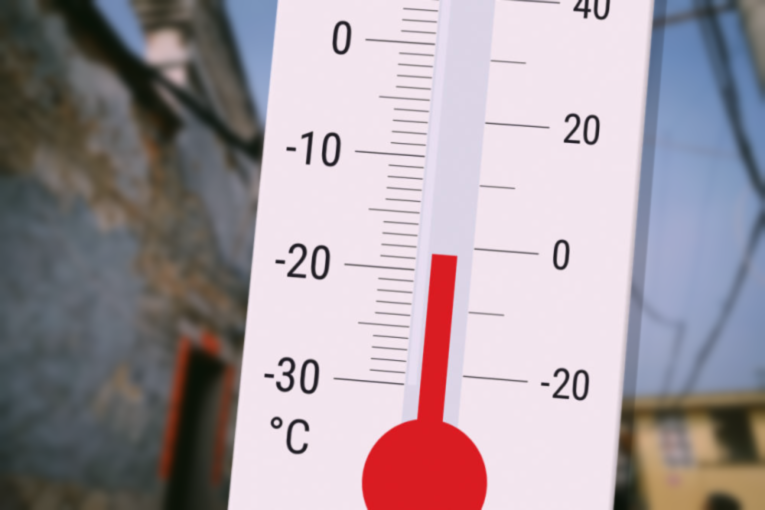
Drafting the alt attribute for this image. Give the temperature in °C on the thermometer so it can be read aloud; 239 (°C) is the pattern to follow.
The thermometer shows -18.5 (°C)
